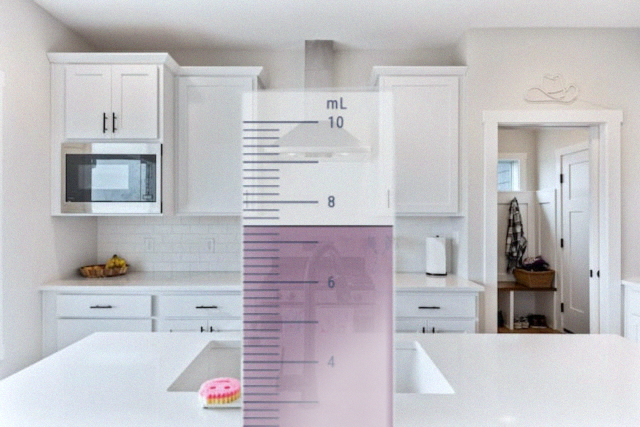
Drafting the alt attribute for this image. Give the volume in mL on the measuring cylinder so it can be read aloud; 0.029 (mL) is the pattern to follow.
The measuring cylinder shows 7.4 (mL)
